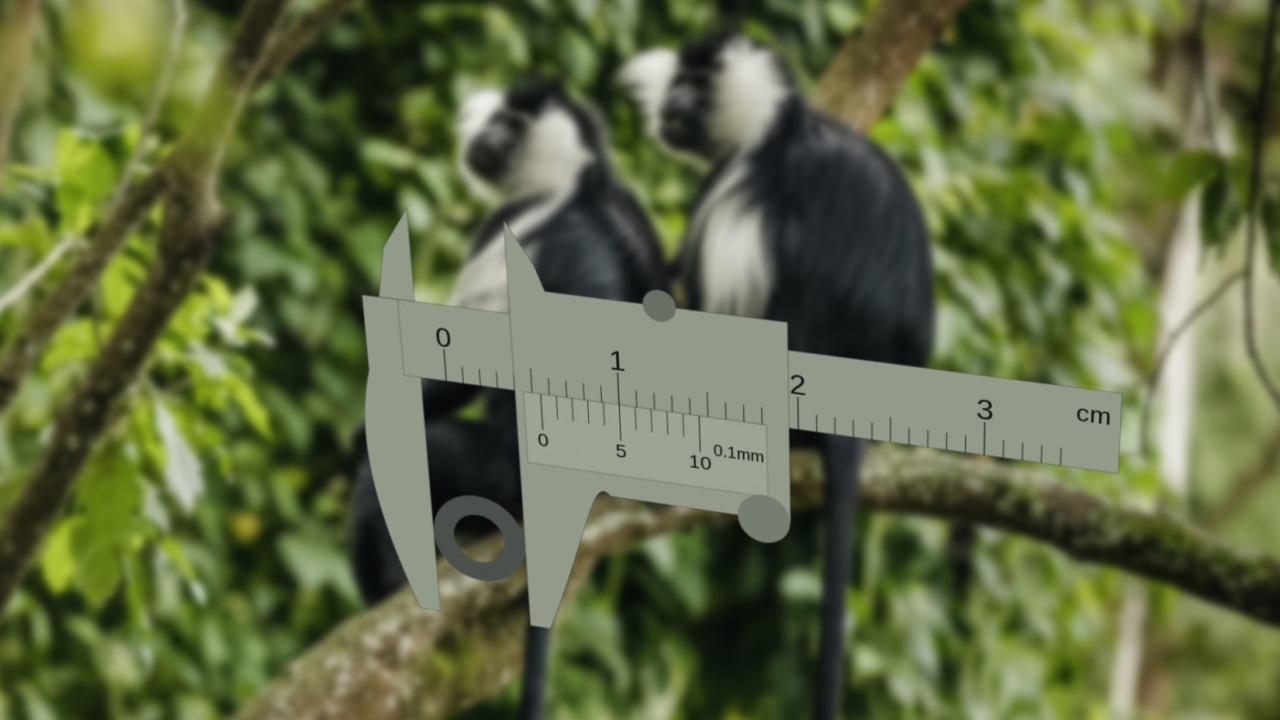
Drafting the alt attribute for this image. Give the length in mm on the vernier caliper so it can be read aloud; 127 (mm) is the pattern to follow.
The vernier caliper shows 5.5 (mm)
